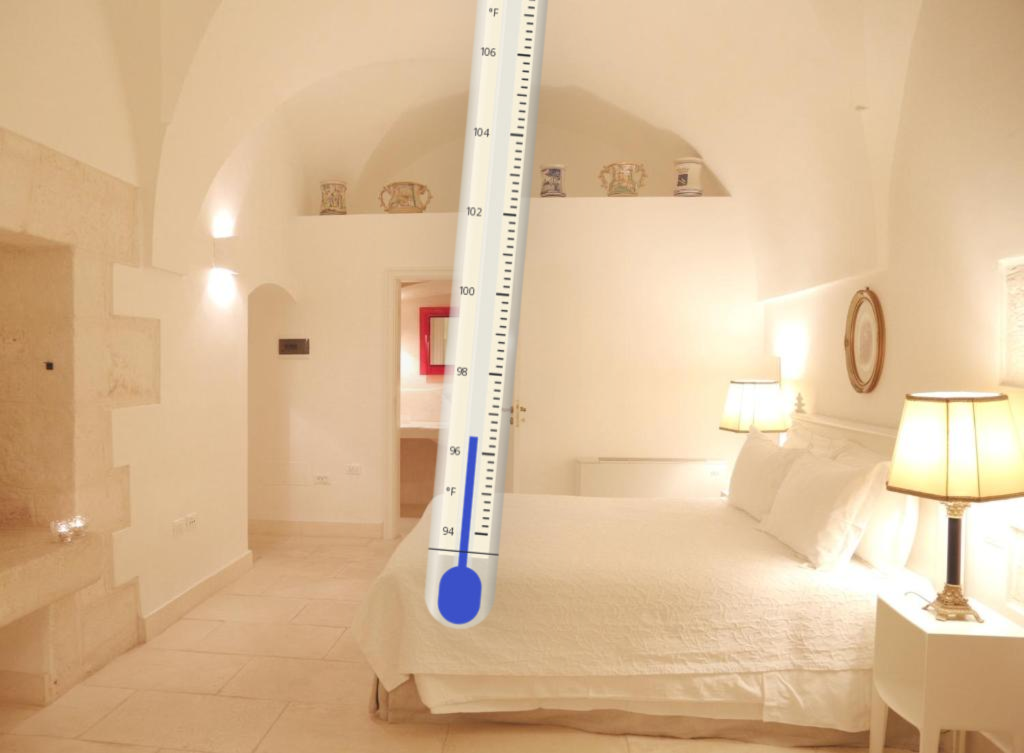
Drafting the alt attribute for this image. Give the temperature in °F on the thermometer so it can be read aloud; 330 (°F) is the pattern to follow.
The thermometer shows 96.4 (°F)
